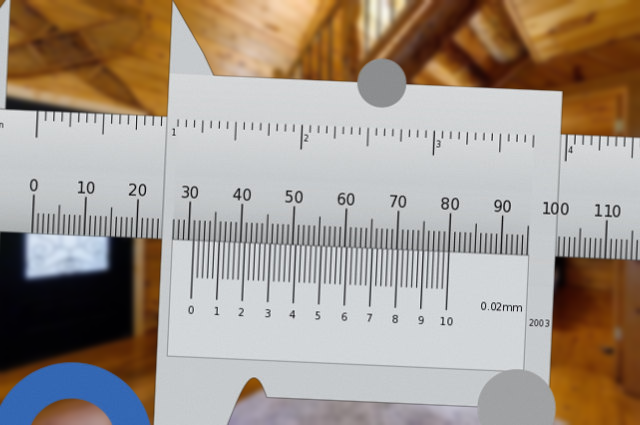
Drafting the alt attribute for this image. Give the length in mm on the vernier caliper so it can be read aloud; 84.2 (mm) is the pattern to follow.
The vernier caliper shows 31.0 (mm)
